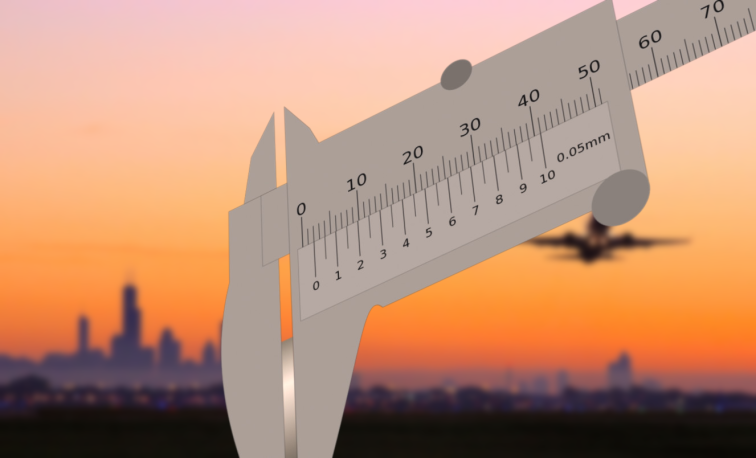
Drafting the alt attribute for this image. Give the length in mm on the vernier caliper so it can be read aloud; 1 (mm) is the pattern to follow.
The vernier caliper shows 2.0 (mm)
